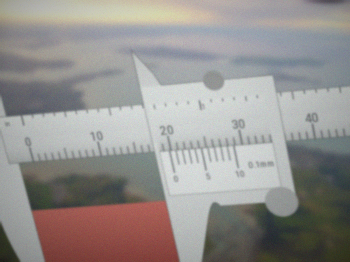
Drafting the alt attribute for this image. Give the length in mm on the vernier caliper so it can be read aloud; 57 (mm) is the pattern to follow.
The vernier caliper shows 19.8 (mm)
